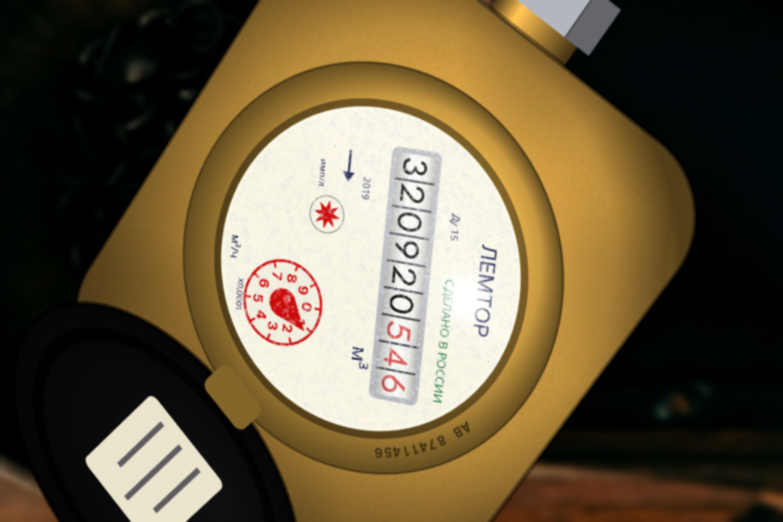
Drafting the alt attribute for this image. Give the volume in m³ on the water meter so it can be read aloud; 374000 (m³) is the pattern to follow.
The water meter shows 320920.5461 (m³)
